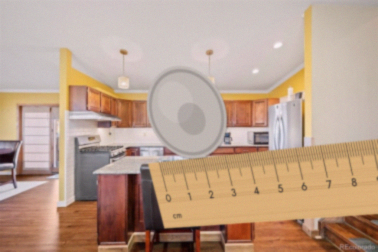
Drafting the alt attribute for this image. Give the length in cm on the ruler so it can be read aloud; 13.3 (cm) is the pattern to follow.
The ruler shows 3.5 (cm)
